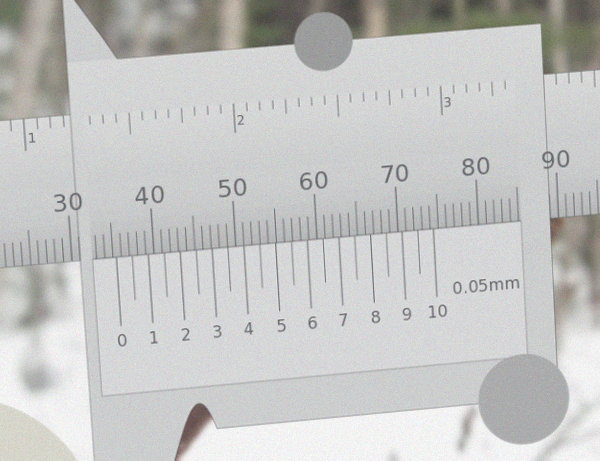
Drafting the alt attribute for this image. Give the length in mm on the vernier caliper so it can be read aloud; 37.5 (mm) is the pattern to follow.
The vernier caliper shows 35.4 (mm)
